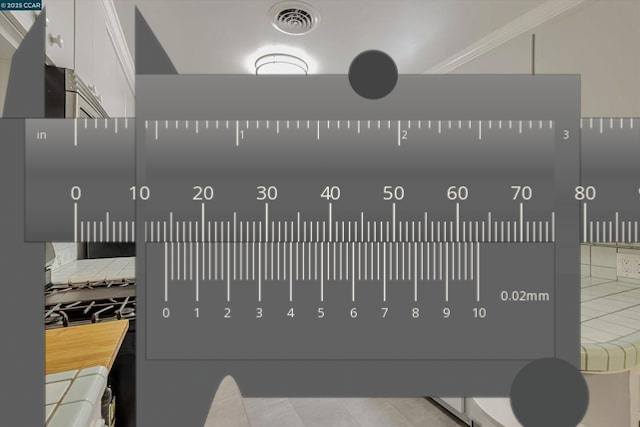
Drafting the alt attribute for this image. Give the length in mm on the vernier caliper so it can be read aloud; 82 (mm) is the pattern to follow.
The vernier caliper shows 14.2 (mm)
